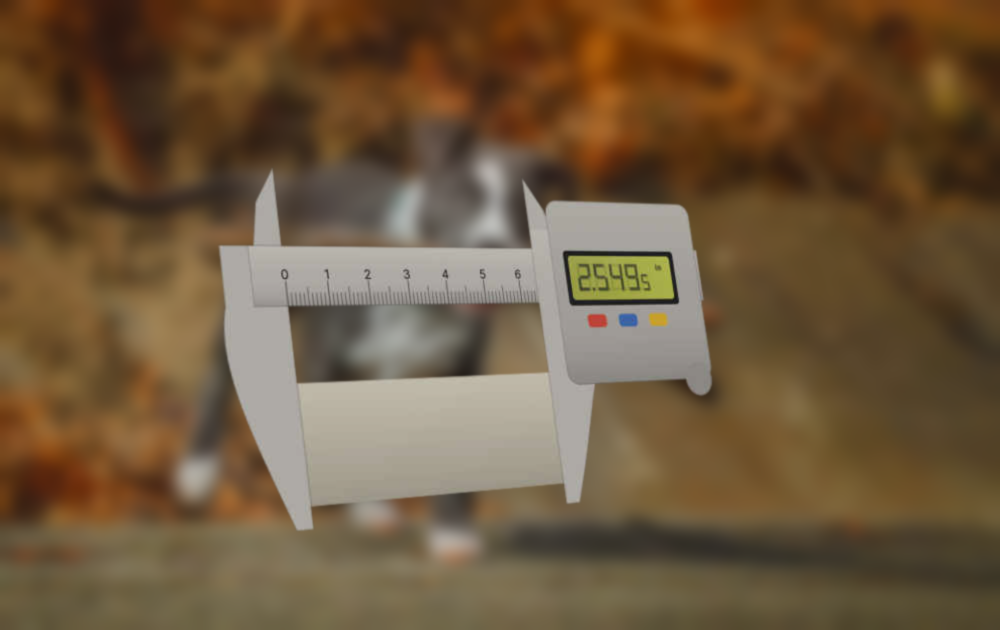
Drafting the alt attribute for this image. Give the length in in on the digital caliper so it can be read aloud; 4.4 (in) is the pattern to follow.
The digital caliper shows 2.5495 (in)
